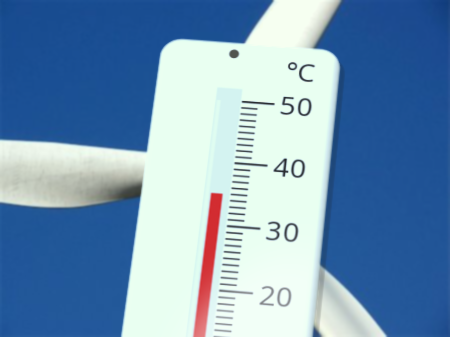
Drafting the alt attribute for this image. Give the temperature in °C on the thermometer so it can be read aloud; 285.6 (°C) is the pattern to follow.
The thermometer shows 35 (°C)
